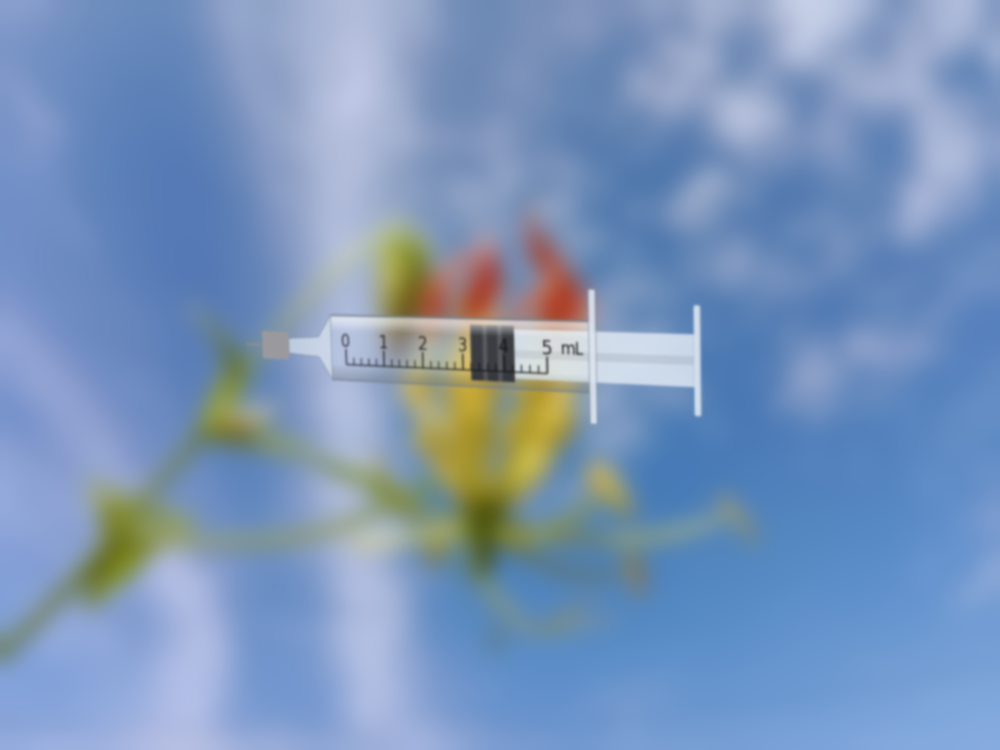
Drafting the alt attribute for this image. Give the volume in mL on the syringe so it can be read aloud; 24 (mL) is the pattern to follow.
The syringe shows 3.2 (mL)
